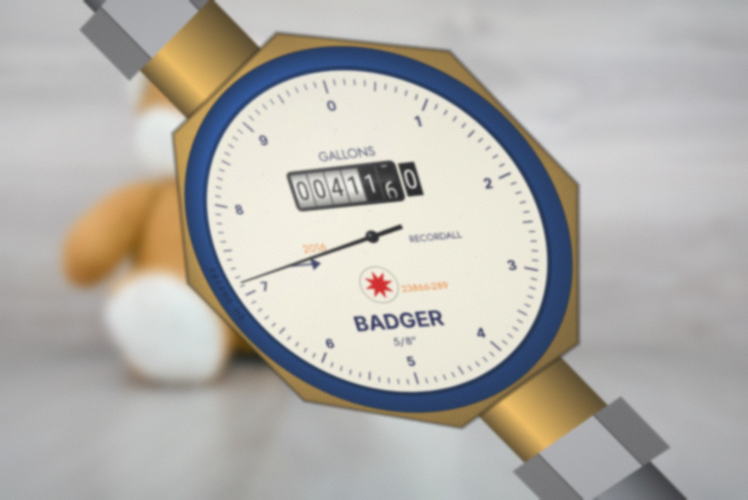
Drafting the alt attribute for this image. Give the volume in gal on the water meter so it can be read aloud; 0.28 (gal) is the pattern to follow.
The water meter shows 41157.1 (gal)
